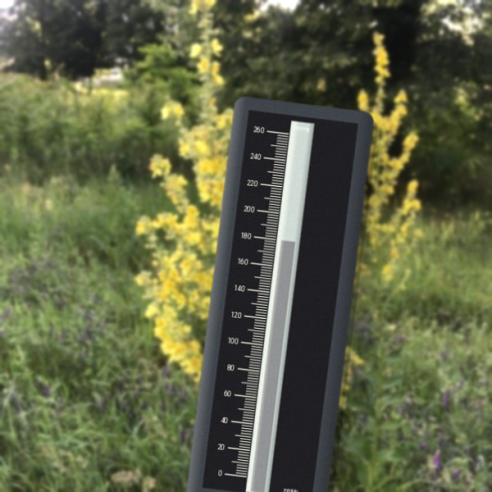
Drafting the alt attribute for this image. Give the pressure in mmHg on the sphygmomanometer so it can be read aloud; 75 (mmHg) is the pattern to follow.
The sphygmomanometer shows 180 (mmHg)
